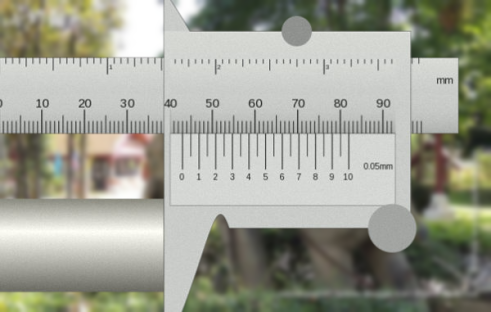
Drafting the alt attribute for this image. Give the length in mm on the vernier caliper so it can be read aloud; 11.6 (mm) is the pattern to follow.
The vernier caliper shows 43.0 (mm)
